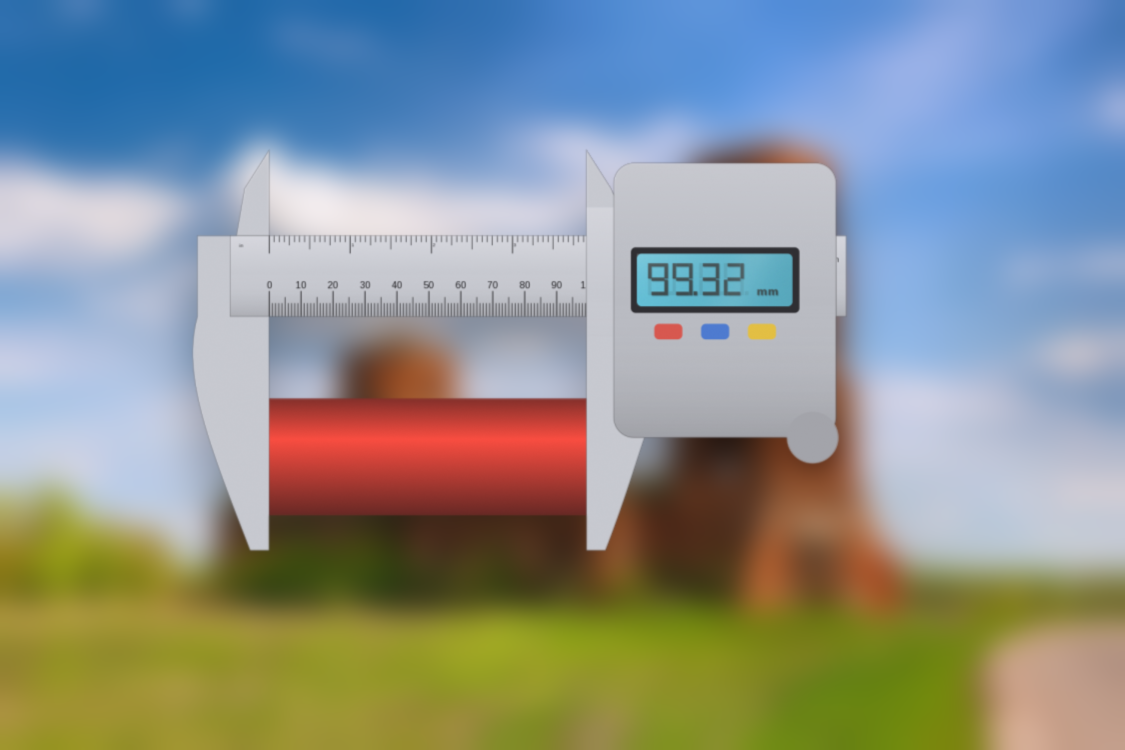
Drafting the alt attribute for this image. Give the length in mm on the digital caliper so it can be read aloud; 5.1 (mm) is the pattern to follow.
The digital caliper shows 99.32 (mm)
